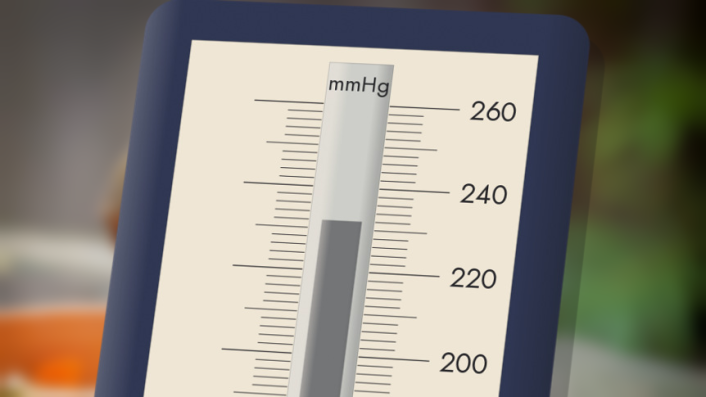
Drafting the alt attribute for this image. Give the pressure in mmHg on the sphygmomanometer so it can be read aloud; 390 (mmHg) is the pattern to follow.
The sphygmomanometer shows 232 (mmHg)
